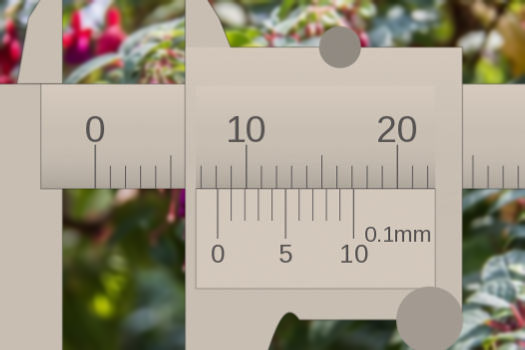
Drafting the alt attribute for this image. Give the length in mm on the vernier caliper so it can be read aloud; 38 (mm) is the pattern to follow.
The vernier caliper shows 8.1 (mm)
